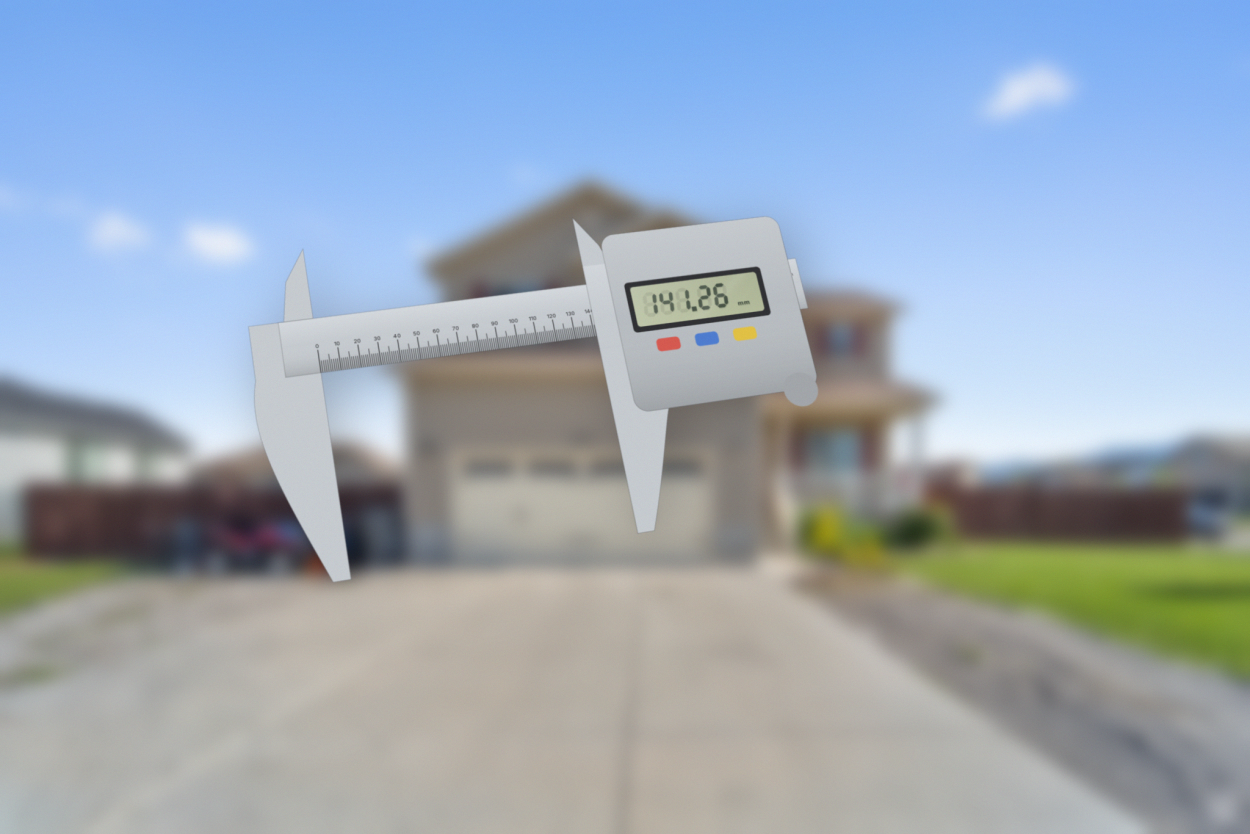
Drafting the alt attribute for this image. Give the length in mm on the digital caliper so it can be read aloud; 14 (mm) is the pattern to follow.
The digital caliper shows 141.26 (mm)
